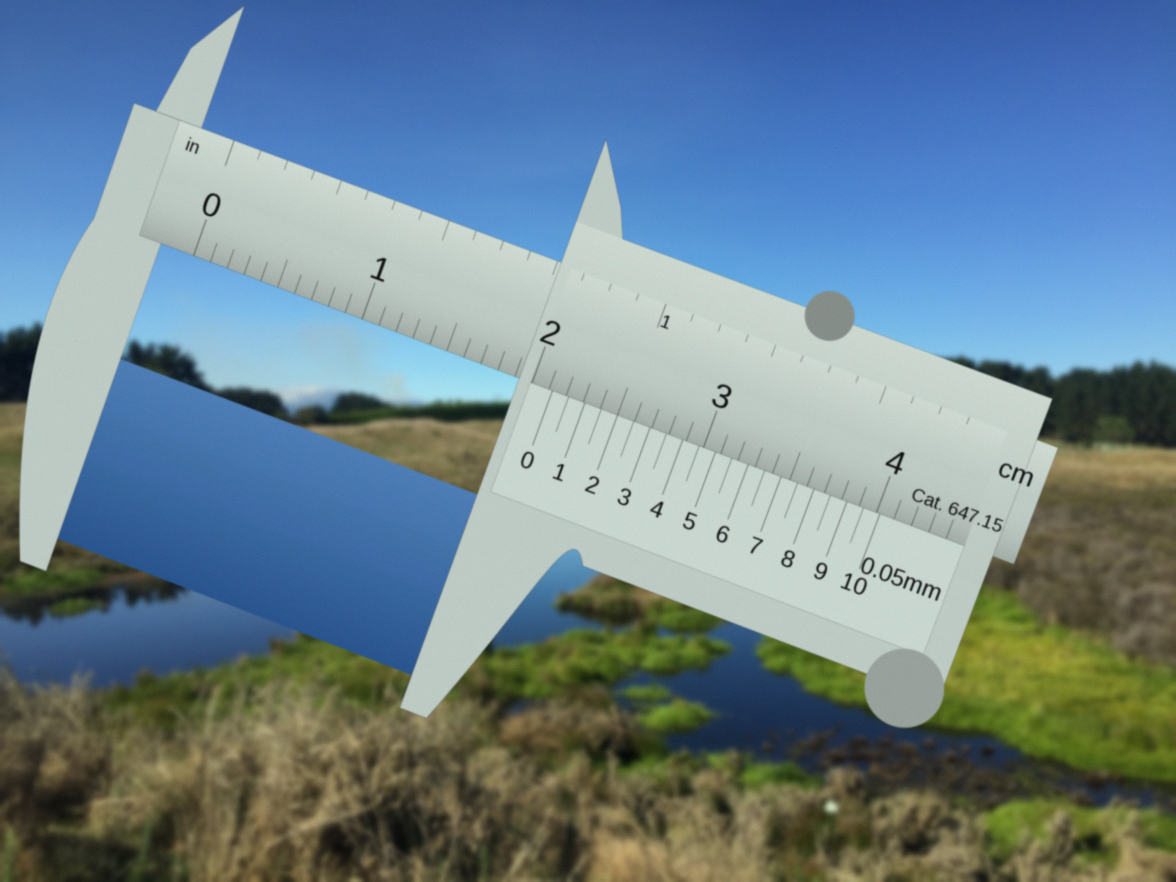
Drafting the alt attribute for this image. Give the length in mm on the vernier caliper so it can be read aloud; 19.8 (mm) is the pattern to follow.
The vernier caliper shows 21.2 (mm)
